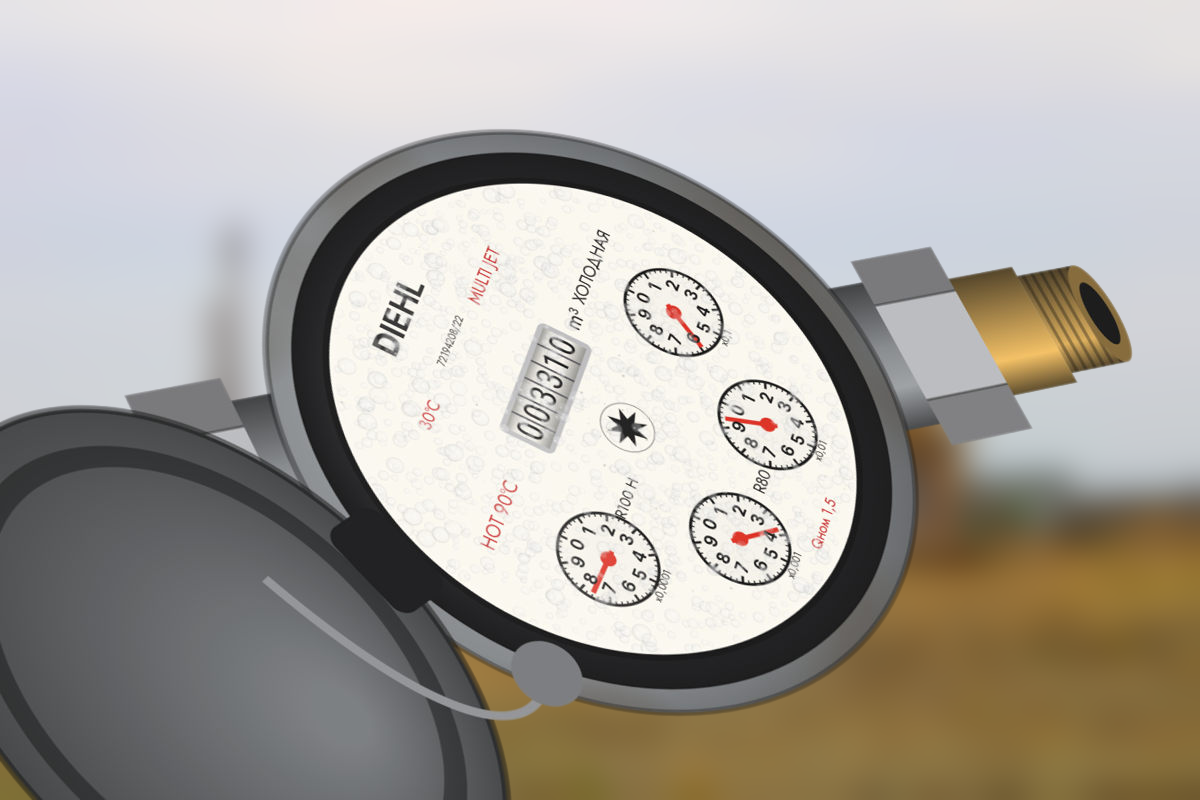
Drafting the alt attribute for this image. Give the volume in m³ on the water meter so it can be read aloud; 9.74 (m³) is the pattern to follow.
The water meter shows 3310.5937 (m³)
